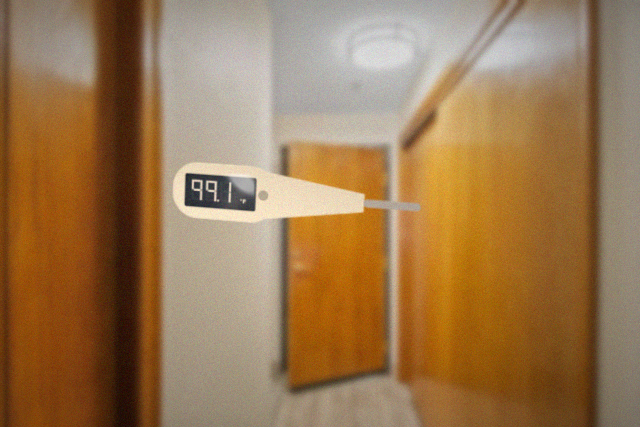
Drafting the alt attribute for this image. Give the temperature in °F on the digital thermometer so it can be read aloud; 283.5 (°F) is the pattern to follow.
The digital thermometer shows 99.1 (°F)
